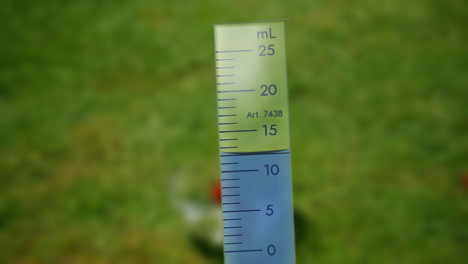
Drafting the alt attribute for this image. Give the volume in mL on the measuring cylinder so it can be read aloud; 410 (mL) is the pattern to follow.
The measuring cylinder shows 12 (mL)
